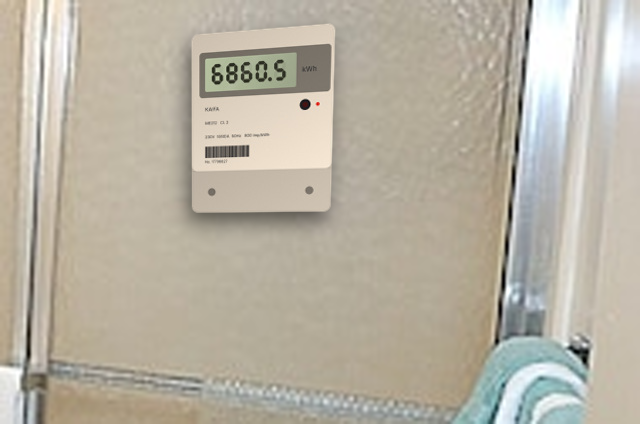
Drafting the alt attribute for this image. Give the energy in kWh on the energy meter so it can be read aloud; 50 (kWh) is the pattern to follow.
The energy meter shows 6860.5 (kWh)
